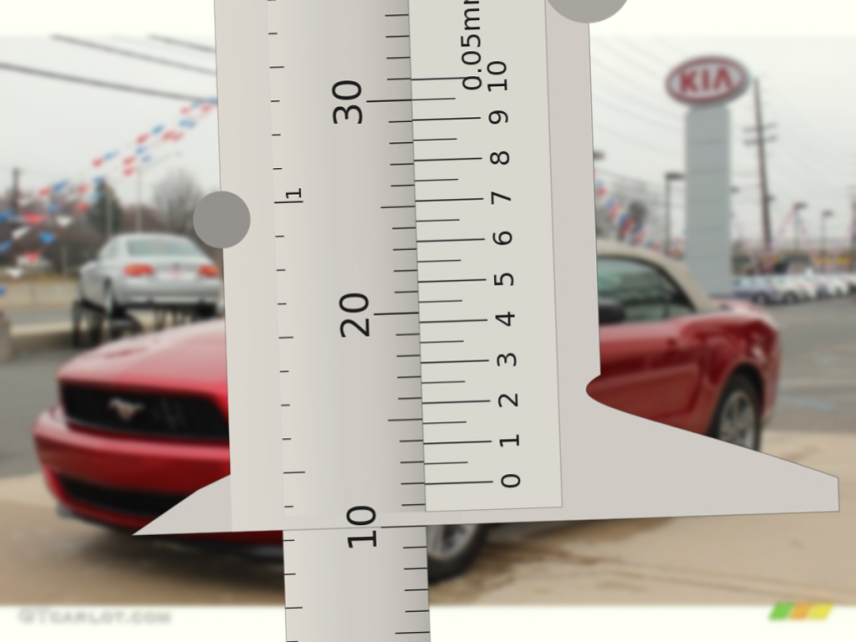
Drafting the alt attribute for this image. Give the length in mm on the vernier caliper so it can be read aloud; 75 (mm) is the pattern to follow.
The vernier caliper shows 11.95 (mm)
